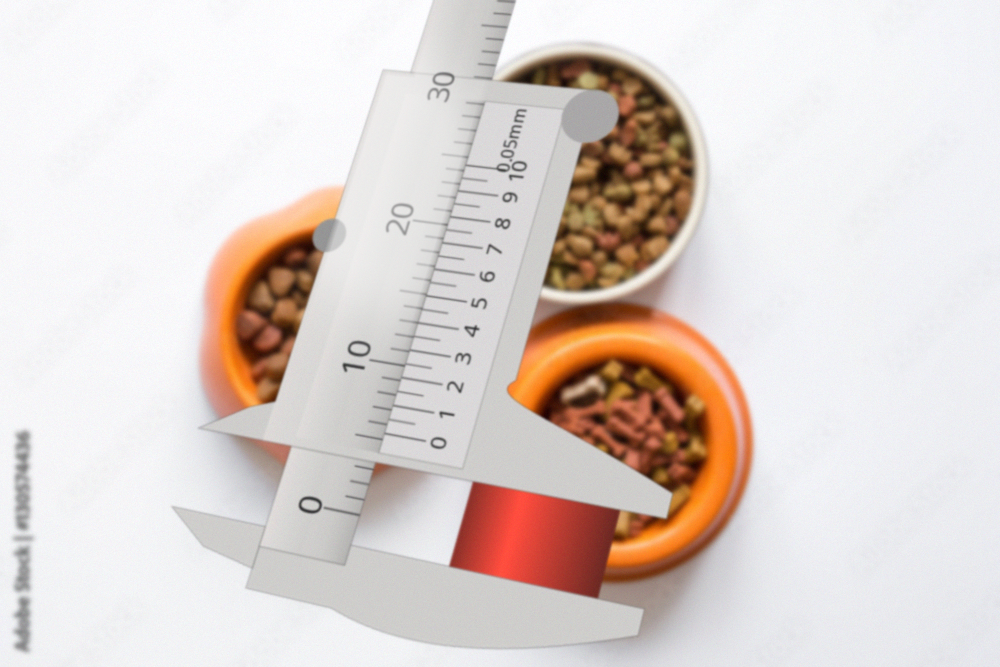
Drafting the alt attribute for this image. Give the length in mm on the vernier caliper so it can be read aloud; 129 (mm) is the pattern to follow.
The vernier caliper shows 5.4 (mm)
